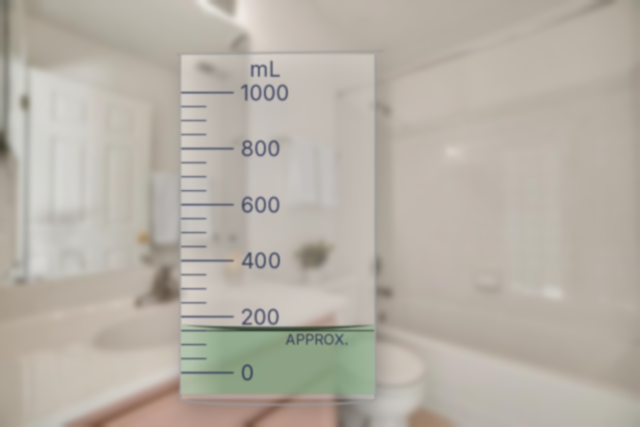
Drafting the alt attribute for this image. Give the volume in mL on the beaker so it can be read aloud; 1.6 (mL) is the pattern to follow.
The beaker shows 150 (mL)
